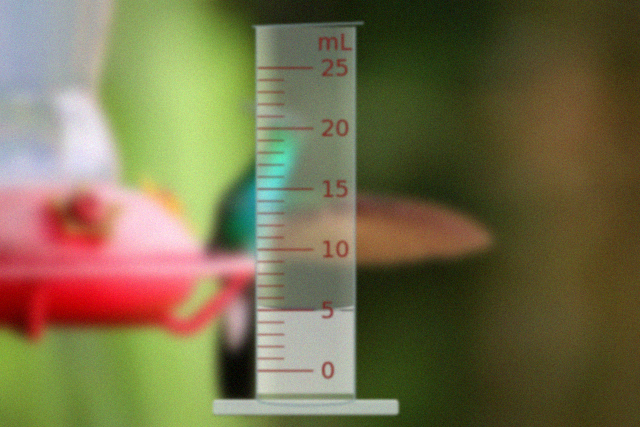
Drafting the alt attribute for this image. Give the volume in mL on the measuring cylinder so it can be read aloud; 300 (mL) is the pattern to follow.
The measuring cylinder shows 5 (mL)
